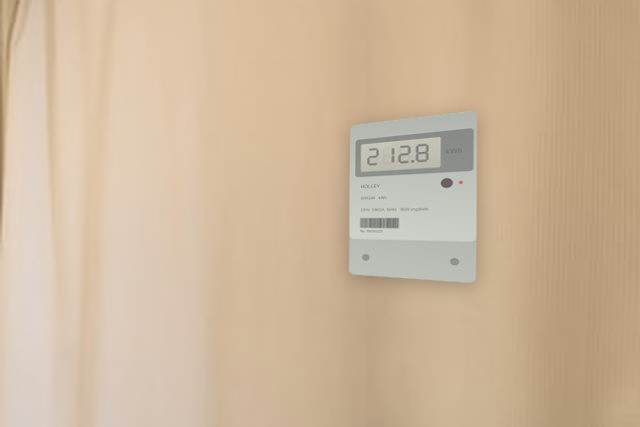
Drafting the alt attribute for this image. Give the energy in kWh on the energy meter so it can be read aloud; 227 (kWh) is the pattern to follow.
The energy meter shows 212.8 (kWh)
